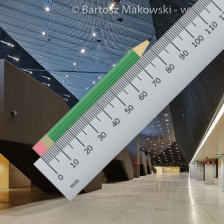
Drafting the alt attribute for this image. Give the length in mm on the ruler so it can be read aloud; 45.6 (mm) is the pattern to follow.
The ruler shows 85 (mm)
